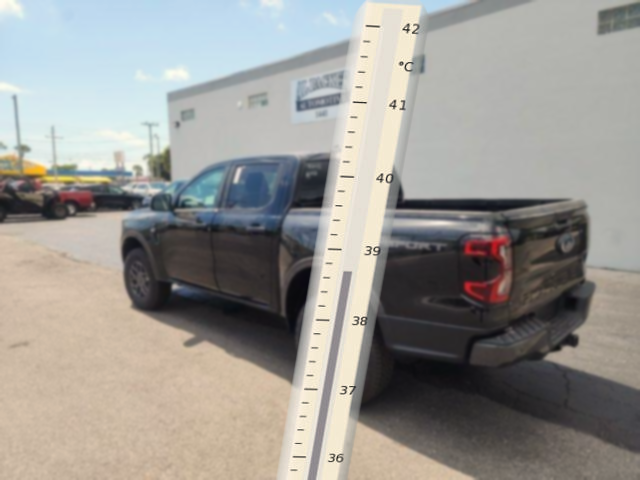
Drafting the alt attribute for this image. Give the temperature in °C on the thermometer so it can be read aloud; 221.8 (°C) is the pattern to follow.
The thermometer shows 38.7 (°C)
